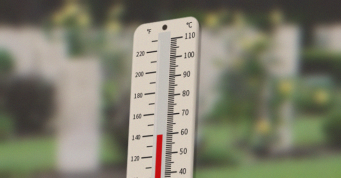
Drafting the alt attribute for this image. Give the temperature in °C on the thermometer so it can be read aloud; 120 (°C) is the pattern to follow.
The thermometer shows 60 (°C)
